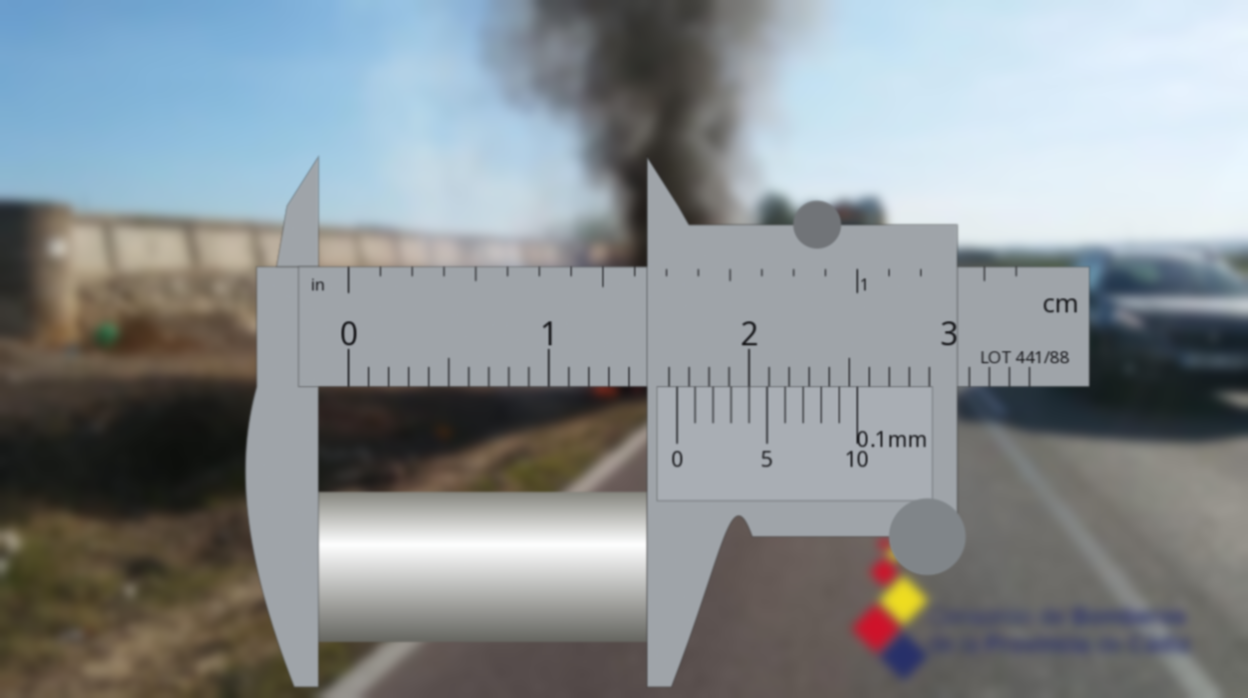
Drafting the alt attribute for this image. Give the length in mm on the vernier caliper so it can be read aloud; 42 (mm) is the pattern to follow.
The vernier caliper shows 16.4 (mm)
